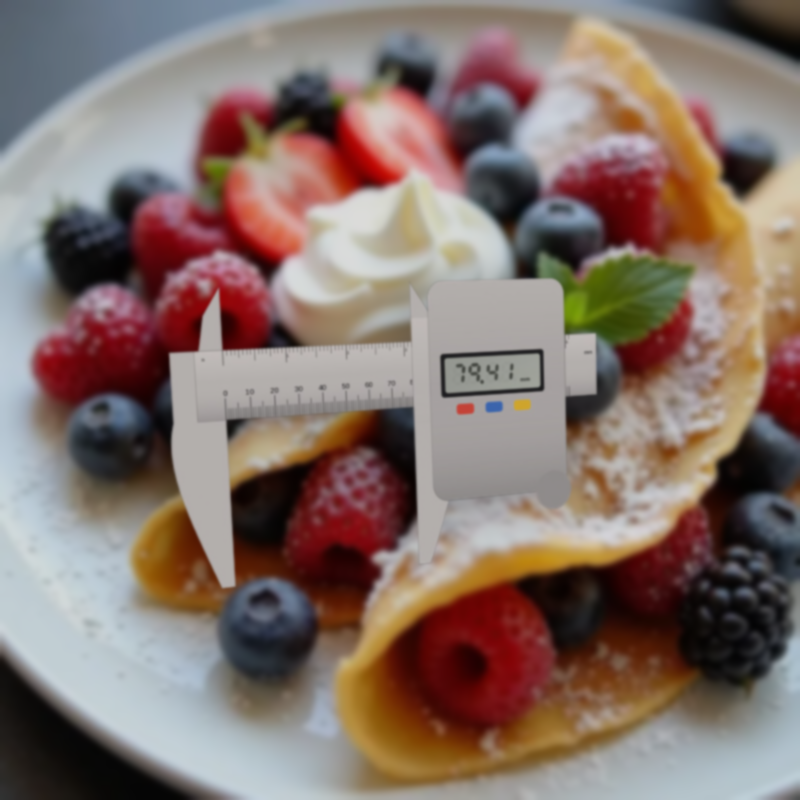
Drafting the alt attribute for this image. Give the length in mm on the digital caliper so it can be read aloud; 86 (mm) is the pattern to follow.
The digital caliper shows 79.41 (mm)
